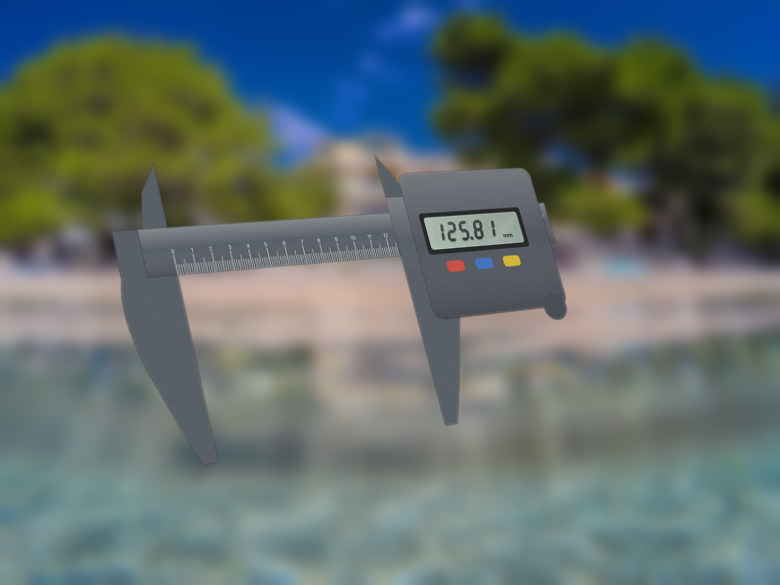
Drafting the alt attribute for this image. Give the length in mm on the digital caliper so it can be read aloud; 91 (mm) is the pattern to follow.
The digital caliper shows 125.81 (mm)
